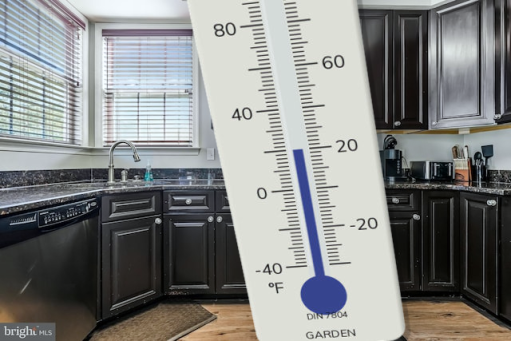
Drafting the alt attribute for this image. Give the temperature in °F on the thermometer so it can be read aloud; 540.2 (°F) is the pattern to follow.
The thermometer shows 20 (°F)
